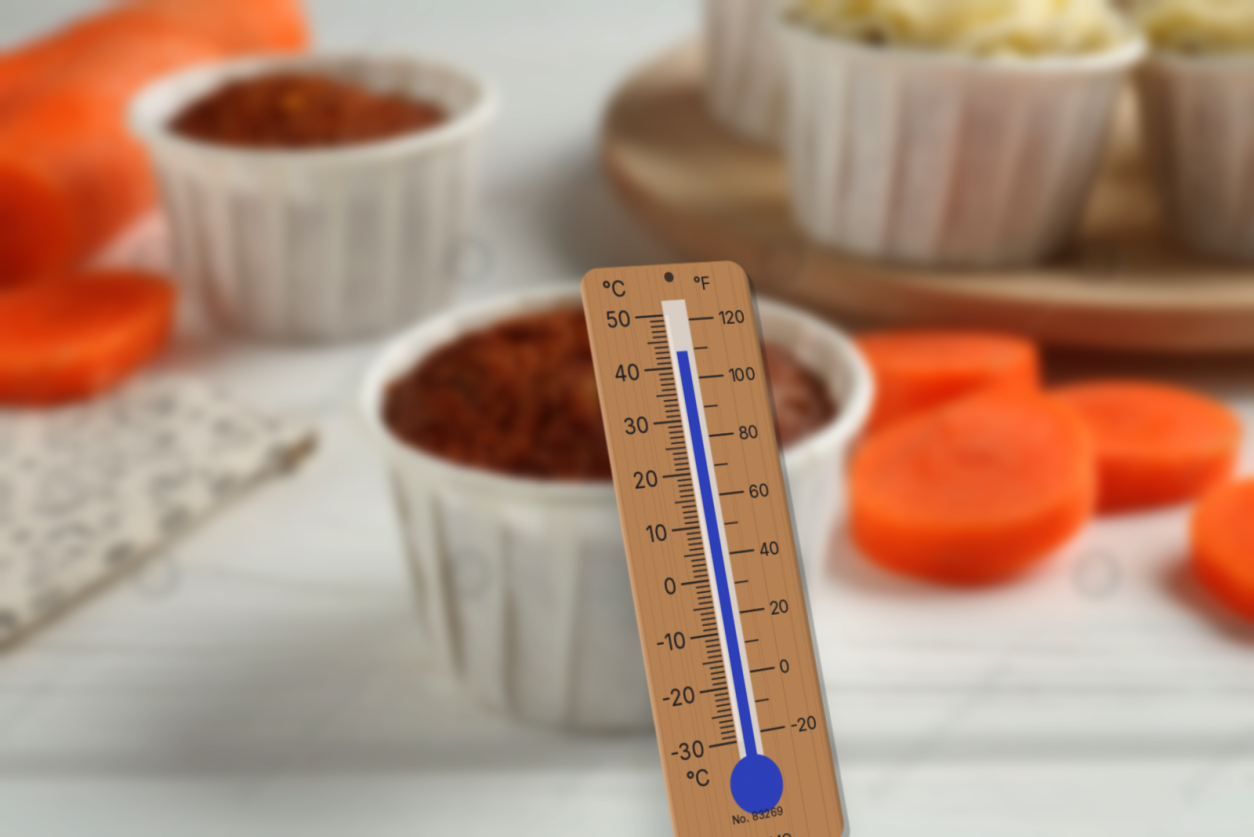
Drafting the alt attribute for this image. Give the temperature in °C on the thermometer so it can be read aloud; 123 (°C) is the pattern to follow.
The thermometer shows 43 (°C)
